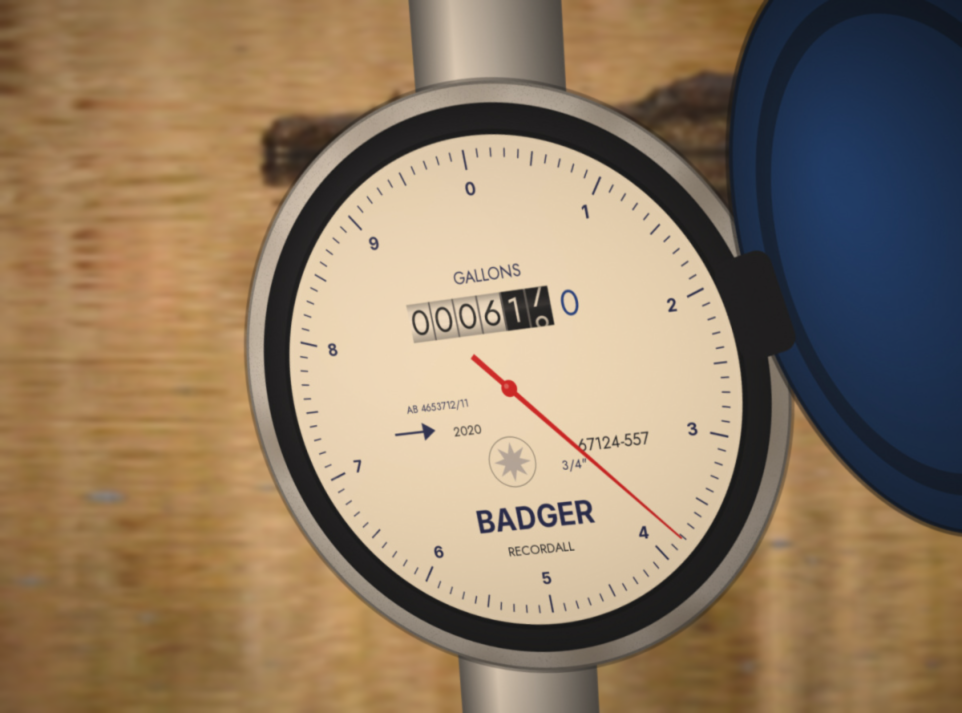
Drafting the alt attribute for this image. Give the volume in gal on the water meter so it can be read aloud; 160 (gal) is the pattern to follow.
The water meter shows 6173.8 (gal)
